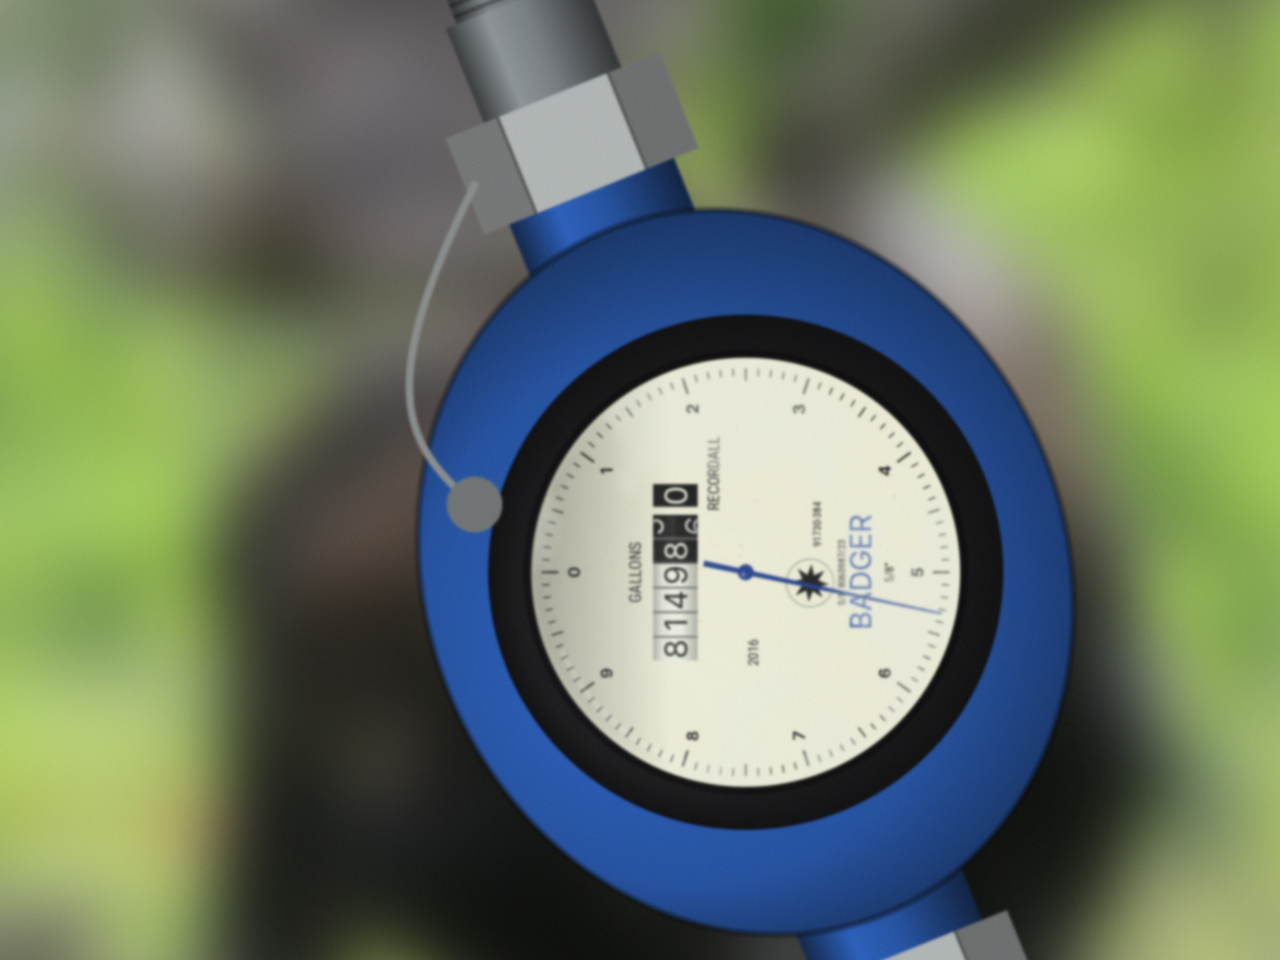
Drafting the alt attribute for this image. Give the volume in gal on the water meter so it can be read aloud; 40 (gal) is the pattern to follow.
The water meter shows 8149855.3 (gal)
